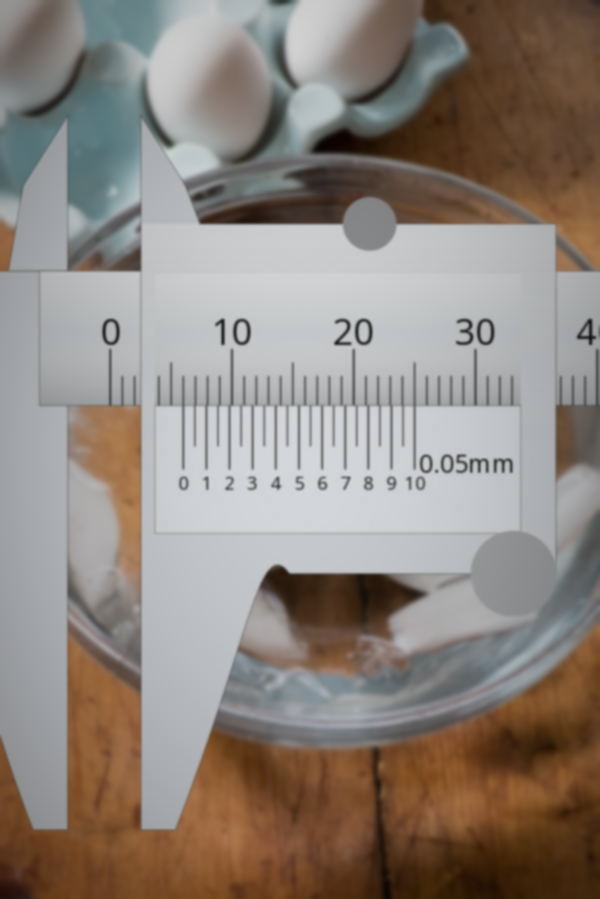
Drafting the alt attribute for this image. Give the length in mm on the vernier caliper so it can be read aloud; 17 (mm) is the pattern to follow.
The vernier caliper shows 6.0 (mm)
